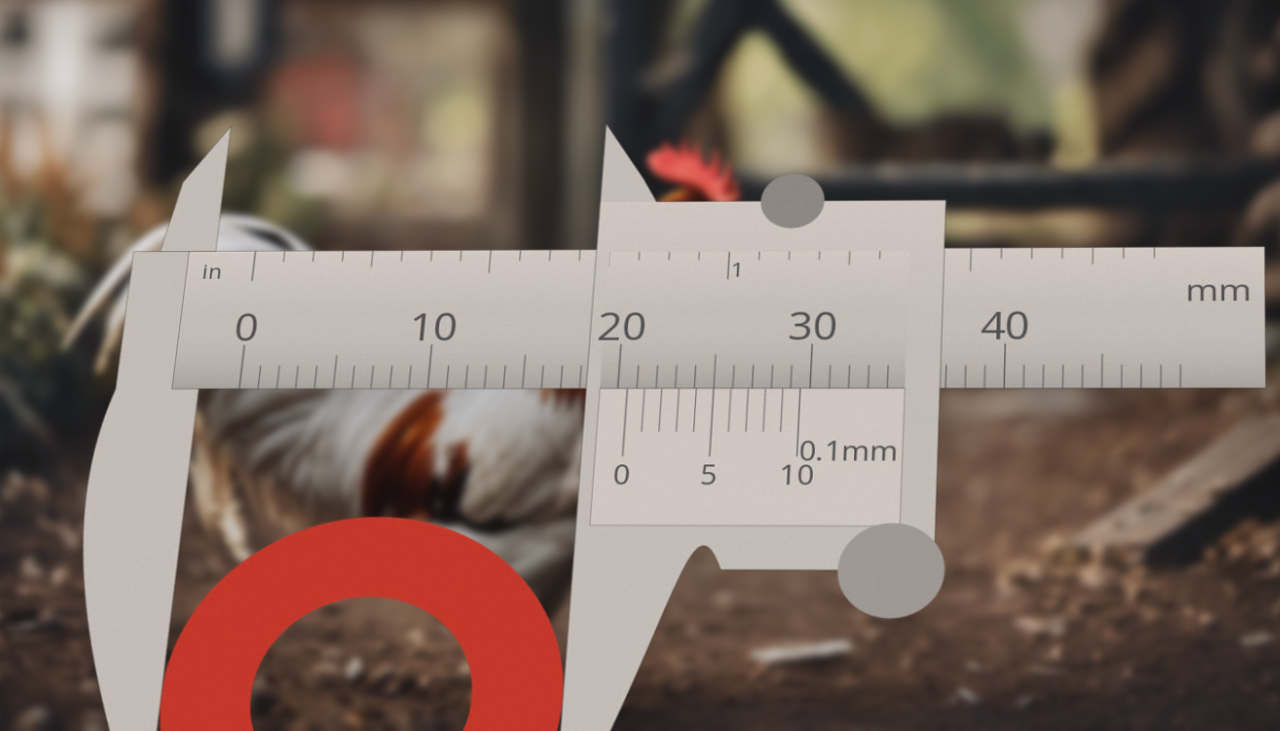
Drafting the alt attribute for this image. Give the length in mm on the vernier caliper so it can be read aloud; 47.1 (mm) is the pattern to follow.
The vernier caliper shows 20.5 (mm)
